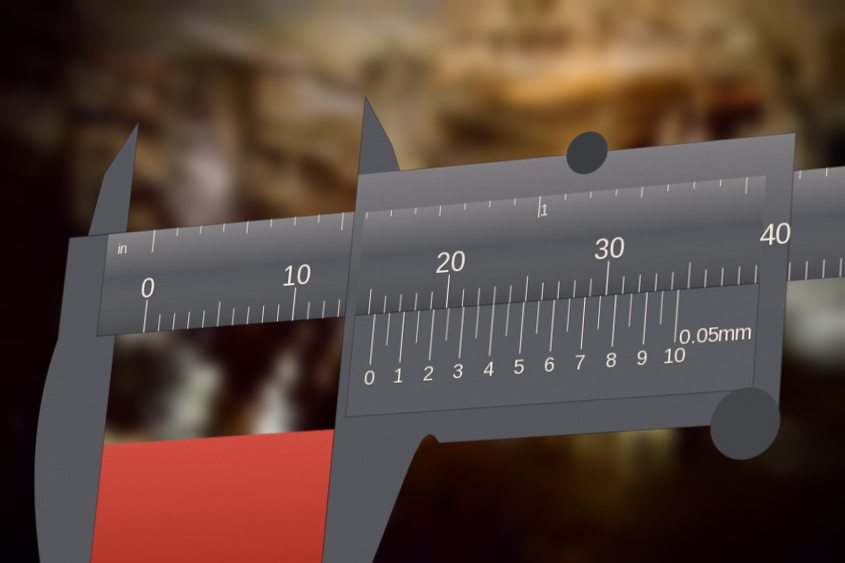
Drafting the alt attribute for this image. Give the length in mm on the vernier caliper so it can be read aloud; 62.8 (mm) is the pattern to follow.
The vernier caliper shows 15.4 (mm)
